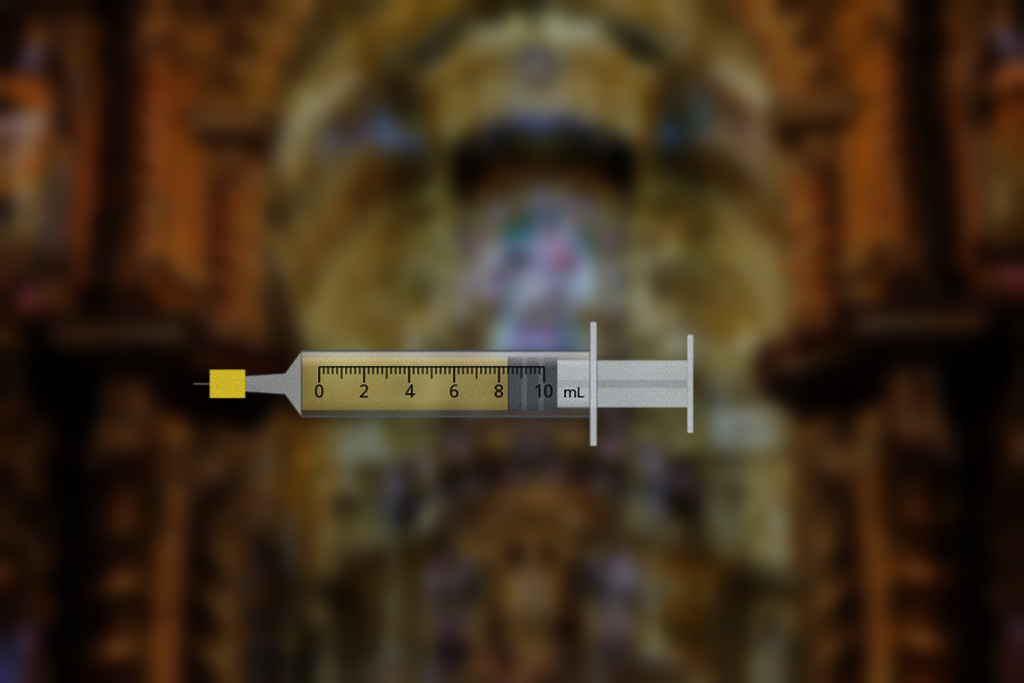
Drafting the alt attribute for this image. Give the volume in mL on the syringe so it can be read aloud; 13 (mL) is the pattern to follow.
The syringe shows 8.4 (mL)
